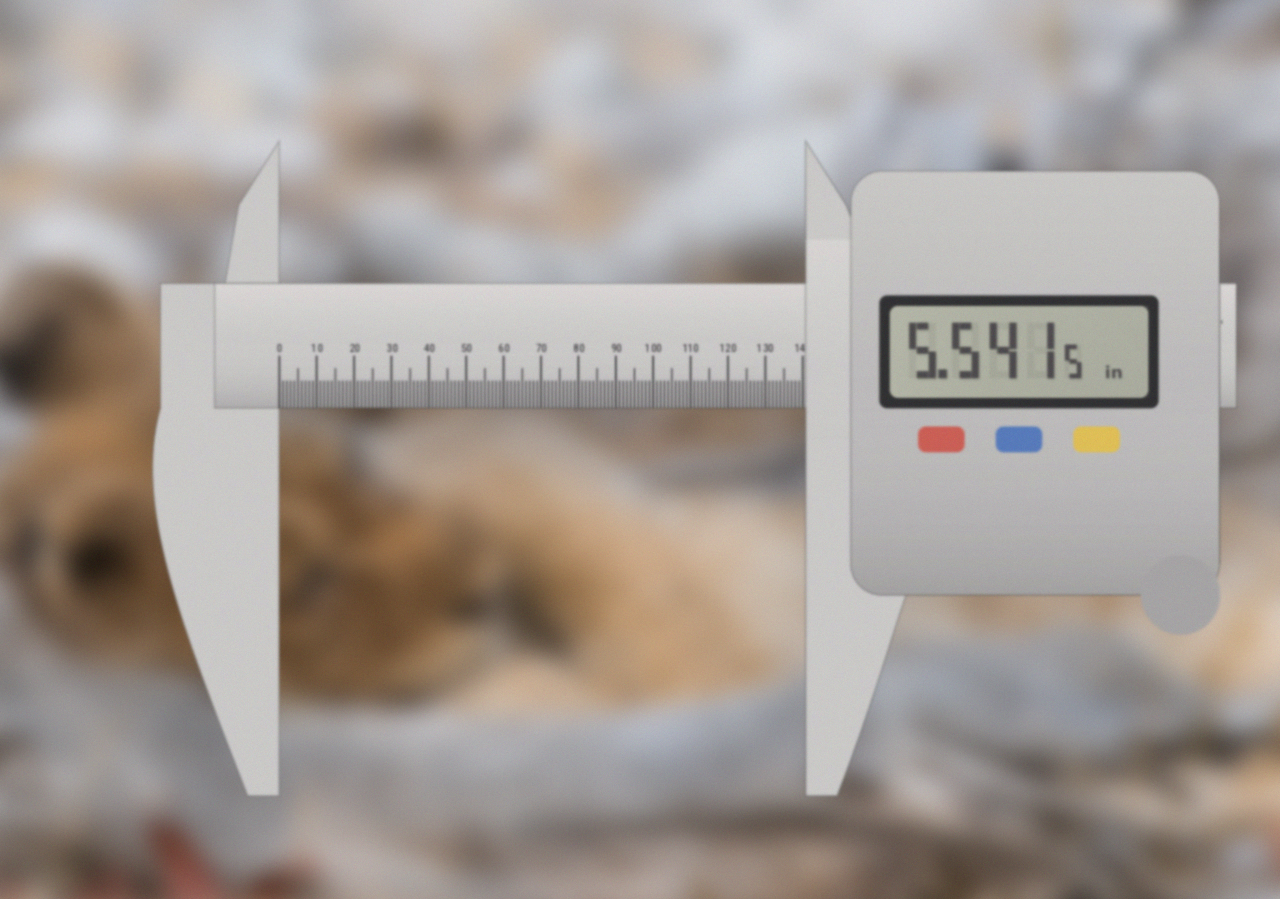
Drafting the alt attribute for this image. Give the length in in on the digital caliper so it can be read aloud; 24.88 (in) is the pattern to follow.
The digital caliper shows 5.5415 (in)
